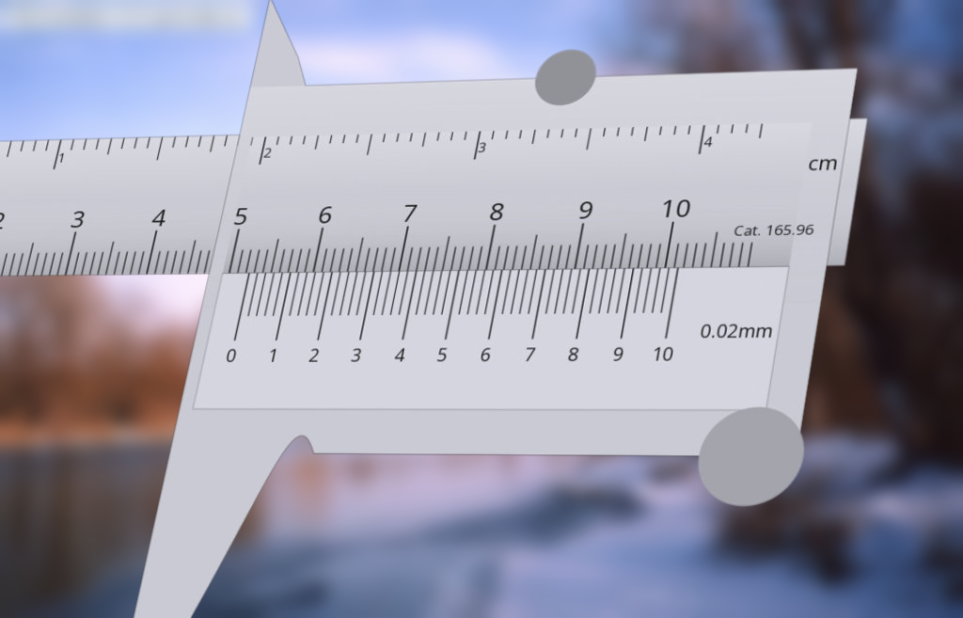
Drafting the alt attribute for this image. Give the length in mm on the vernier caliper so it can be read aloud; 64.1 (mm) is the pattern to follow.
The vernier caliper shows 52.4 (mm)
